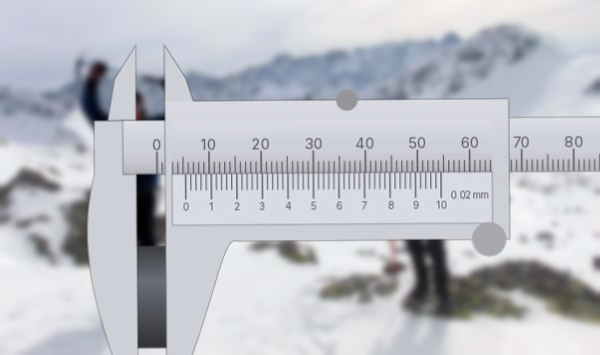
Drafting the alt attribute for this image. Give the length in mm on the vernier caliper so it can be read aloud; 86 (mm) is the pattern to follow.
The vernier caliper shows 5.5 (mm)
